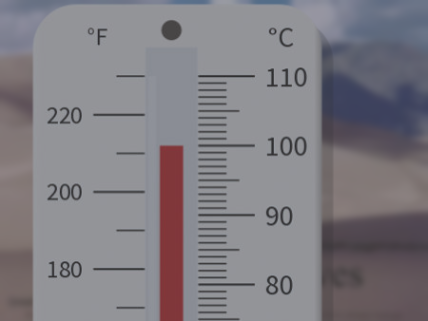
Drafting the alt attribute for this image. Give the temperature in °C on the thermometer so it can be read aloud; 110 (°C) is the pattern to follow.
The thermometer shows 100 (°C)
